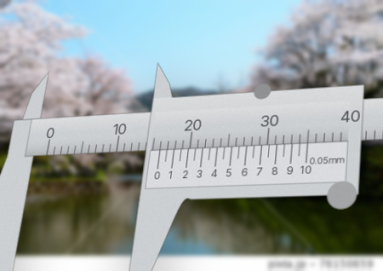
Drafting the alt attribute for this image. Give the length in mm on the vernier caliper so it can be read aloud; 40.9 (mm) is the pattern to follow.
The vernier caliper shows 16.0 (mm)
